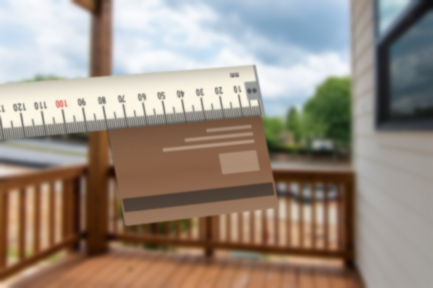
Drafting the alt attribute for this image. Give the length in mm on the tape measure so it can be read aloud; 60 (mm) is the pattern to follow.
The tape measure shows 80 (mm)
